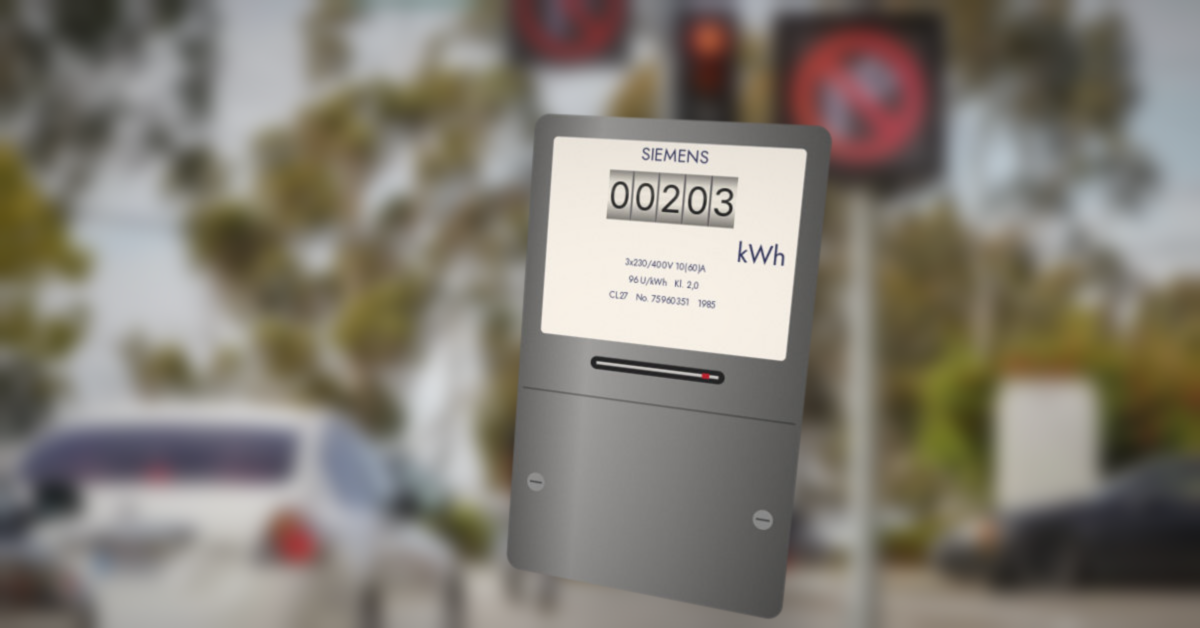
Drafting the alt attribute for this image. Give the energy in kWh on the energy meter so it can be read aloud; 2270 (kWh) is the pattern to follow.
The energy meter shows 203 (kWh)
